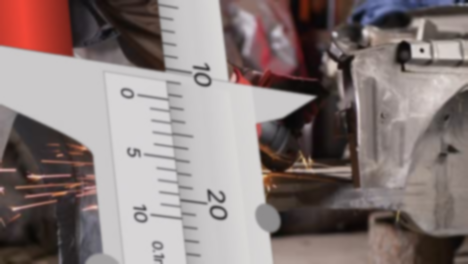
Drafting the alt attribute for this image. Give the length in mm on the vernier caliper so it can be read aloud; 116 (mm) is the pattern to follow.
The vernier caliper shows 12.4 (mm)
